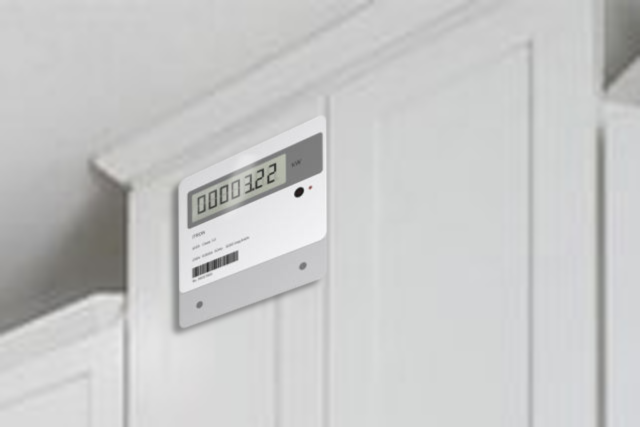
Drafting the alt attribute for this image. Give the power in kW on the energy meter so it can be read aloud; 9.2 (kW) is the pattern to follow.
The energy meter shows 3.22 (kW)
